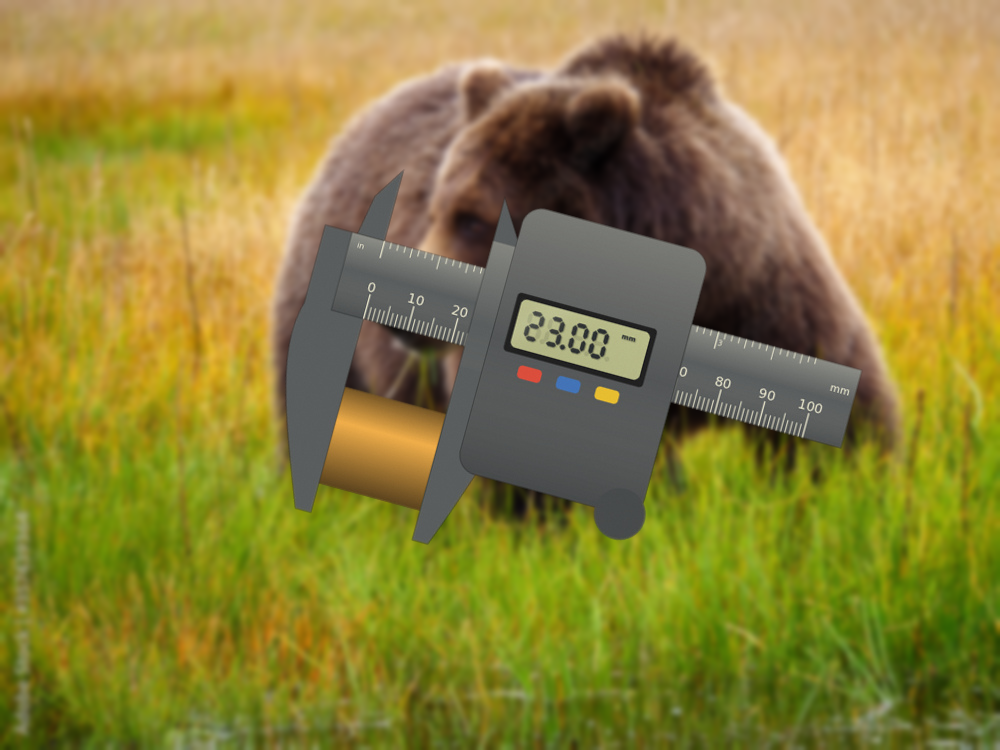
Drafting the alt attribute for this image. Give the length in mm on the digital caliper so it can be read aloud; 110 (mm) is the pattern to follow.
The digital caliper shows 23.00 (mm)
